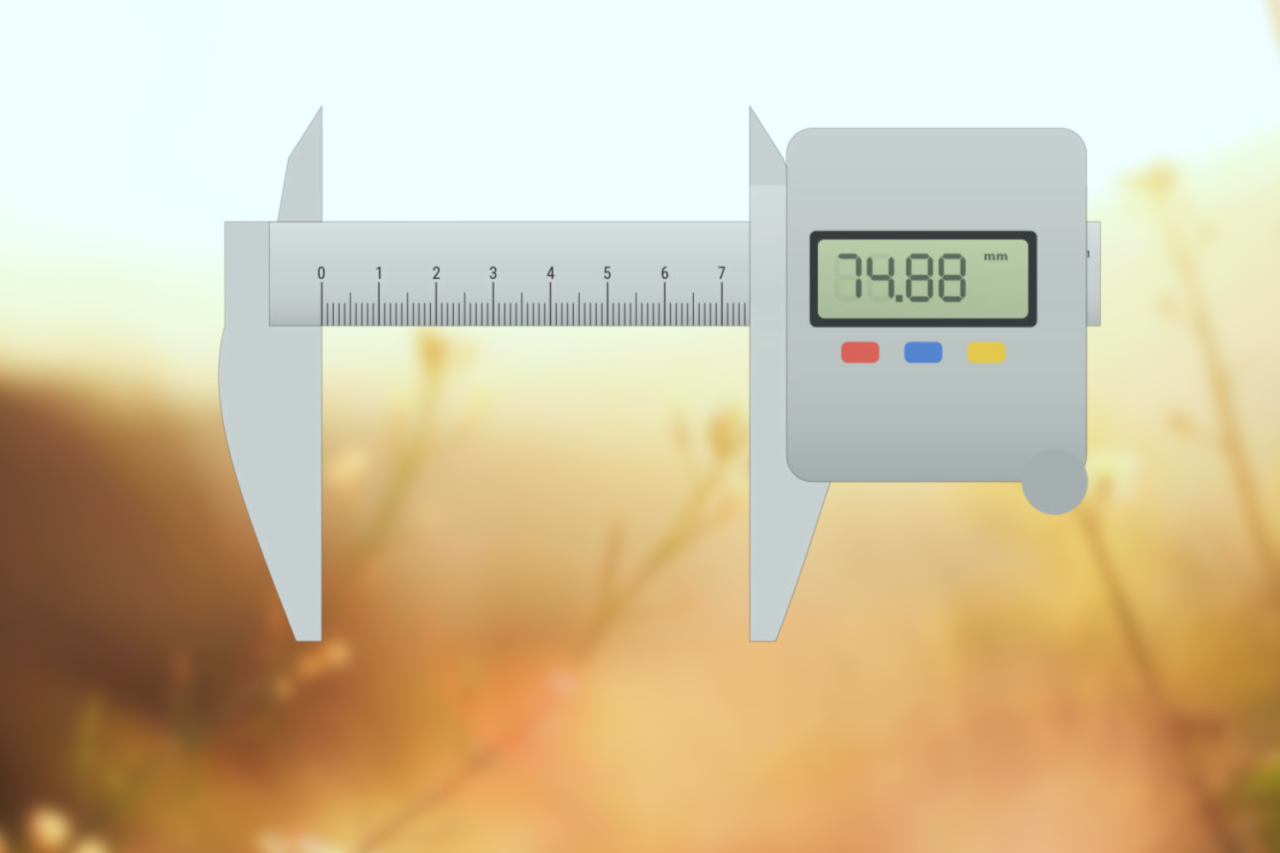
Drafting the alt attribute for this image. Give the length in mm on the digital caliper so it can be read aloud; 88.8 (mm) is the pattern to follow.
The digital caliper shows 74.88 (mm)
